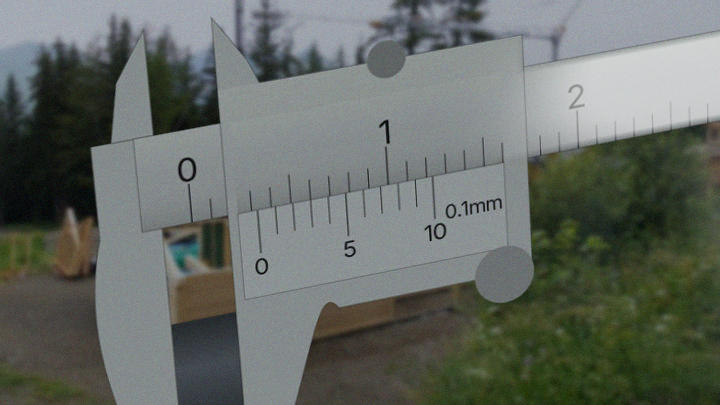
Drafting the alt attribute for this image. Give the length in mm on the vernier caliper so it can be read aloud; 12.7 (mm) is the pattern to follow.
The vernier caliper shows 3.3 (mm)
